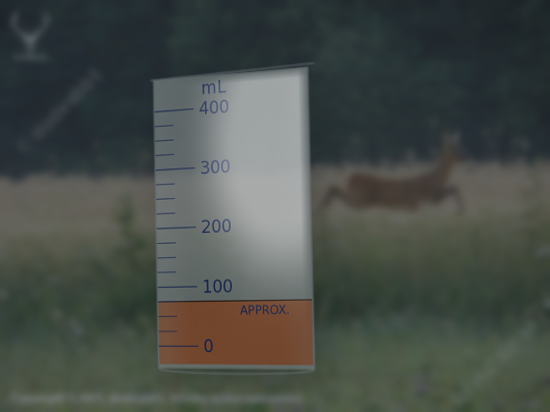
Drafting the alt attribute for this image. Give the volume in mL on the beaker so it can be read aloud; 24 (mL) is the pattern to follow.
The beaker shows 75 (mL)
